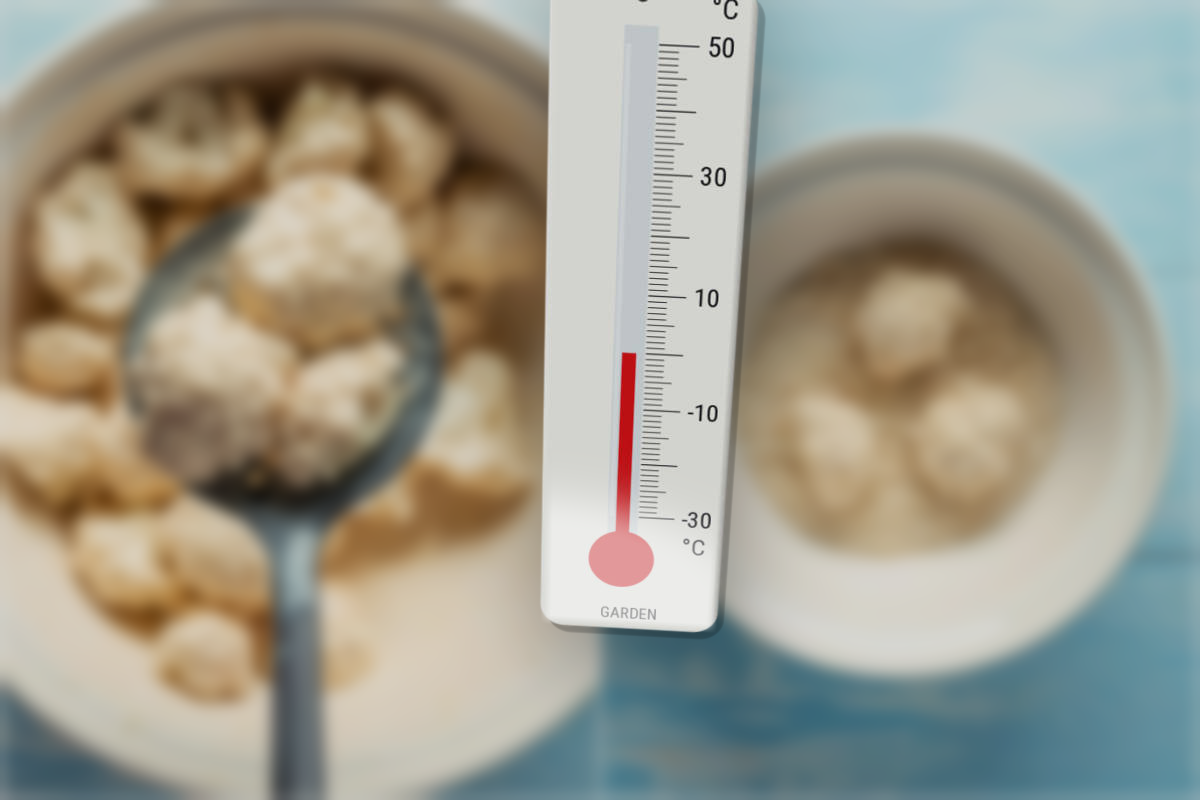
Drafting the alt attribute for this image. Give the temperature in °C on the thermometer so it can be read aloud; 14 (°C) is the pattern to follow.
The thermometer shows 0 (°C)
